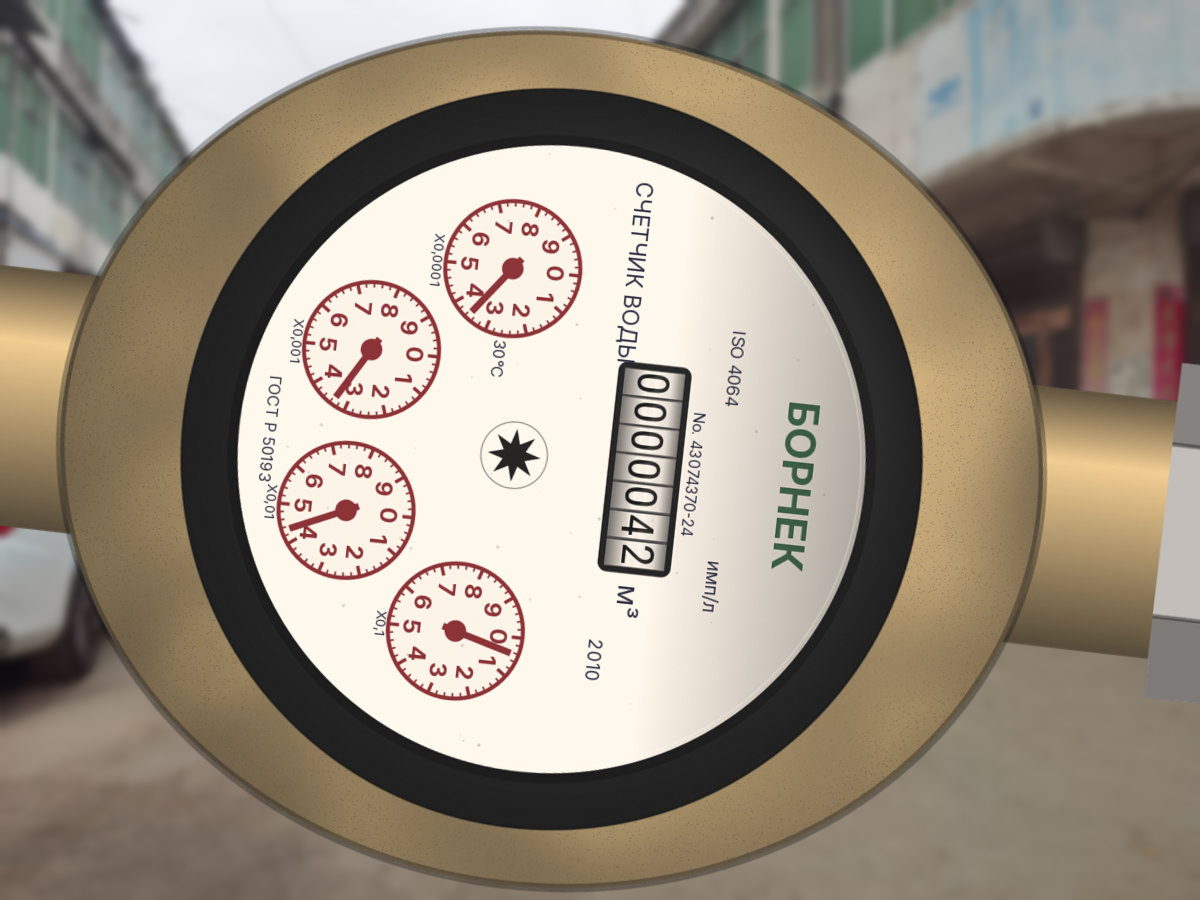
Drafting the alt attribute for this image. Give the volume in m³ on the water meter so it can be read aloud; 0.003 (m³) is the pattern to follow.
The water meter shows 42.0433 (m³)
